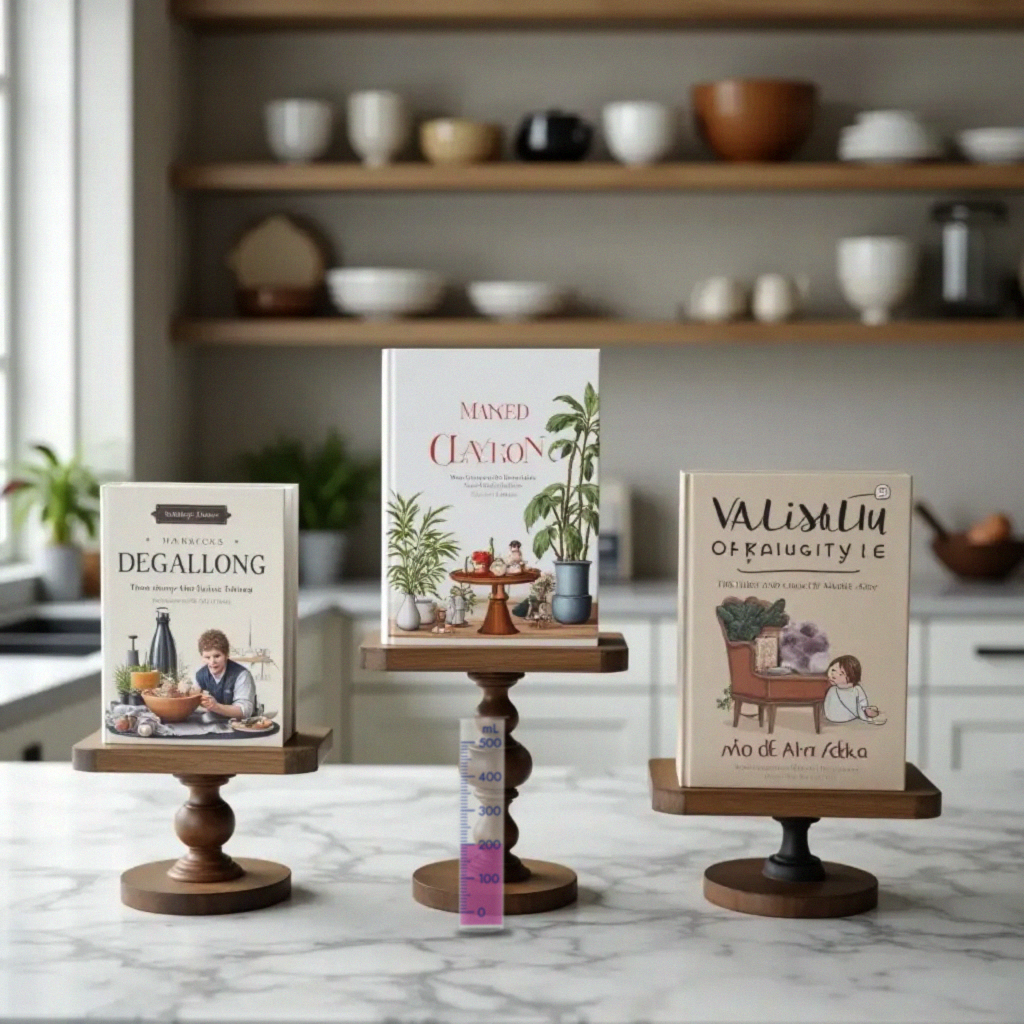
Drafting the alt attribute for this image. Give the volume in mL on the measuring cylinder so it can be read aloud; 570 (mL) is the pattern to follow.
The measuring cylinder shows 200 (mL)
